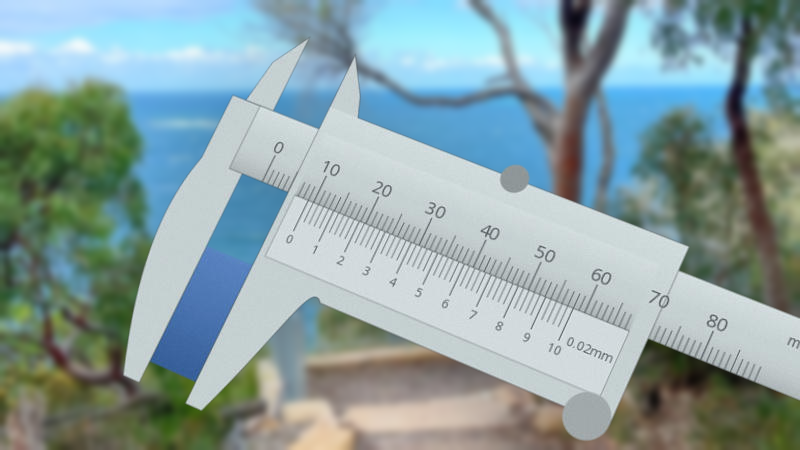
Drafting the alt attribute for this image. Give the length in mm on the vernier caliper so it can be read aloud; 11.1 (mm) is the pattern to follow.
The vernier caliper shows 9.0 (mm)
